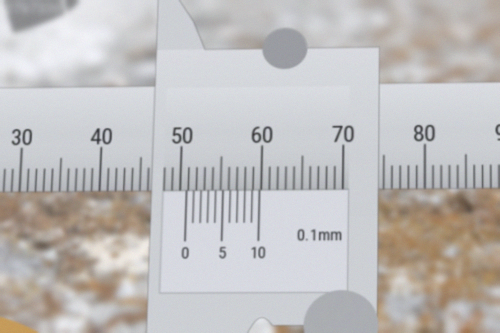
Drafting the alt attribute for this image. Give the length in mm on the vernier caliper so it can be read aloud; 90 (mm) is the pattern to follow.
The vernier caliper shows 50.8 (mm)
